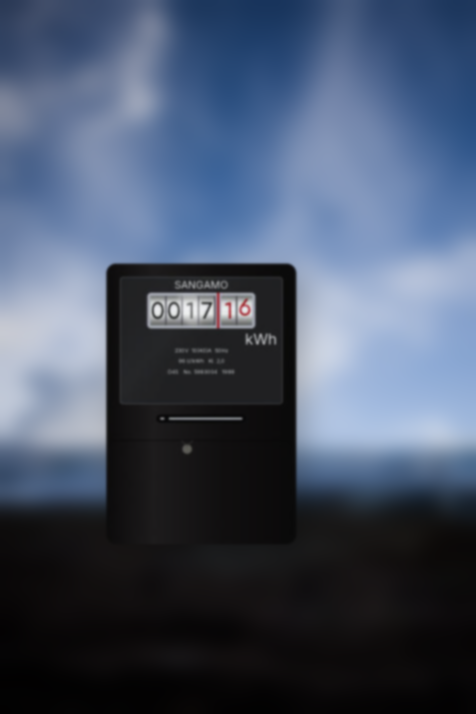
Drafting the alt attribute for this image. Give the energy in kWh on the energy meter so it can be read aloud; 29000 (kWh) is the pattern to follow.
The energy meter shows 17.16 (kWh)
